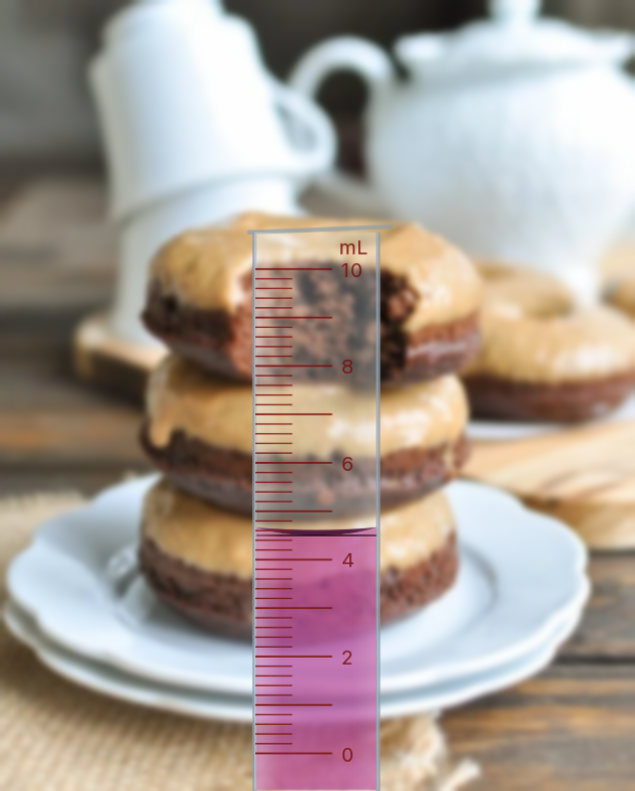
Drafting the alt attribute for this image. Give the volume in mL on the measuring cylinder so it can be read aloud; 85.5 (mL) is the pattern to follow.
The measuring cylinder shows 4.5 (mL)
